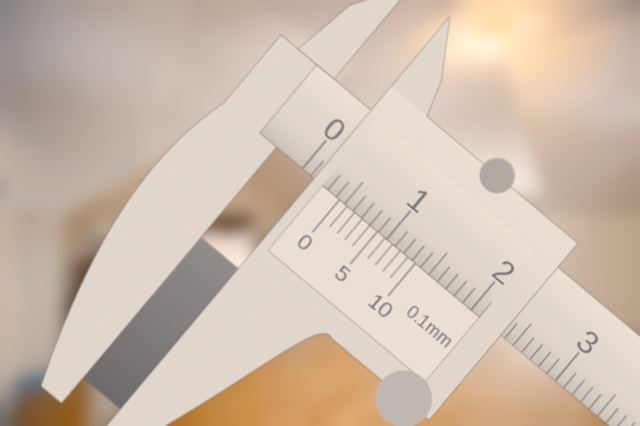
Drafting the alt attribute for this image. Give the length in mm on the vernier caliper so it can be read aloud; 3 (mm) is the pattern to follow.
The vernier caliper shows 4.4 (mm)
